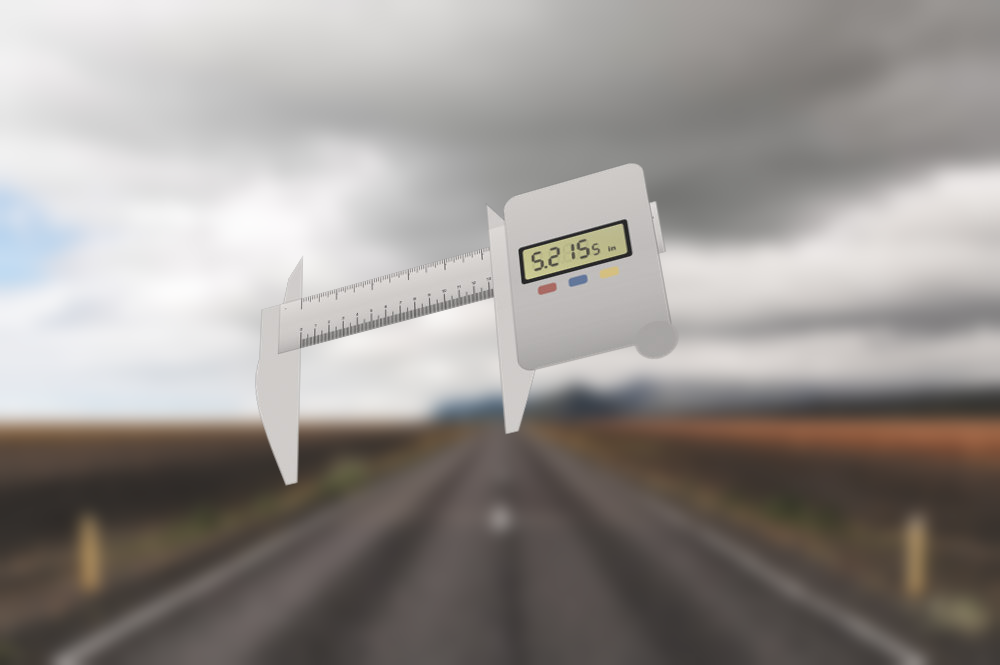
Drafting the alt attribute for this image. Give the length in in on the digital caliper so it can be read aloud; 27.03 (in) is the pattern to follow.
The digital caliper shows 5.2155 (in)
